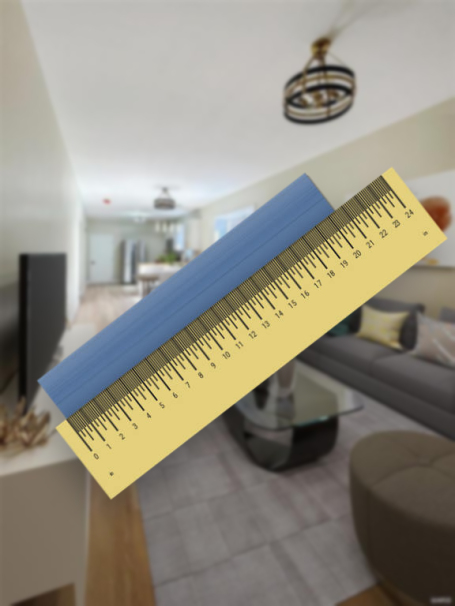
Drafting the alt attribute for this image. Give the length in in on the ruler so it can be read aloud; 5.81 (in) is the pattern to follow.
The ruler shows 20.5 (in)
